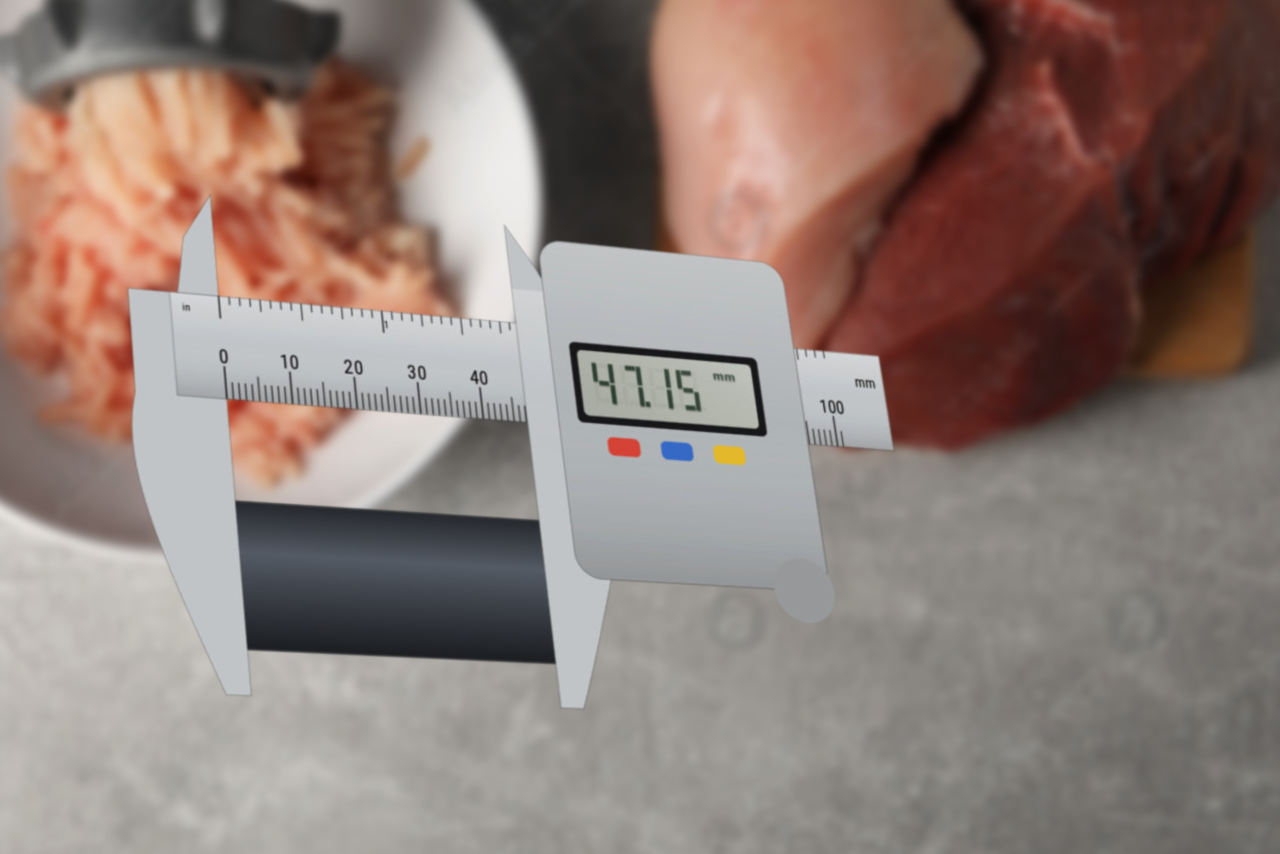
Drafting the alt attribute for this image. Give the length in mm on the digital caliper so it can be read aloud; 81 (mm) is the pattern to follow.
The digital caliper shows 47.15 (mm)
